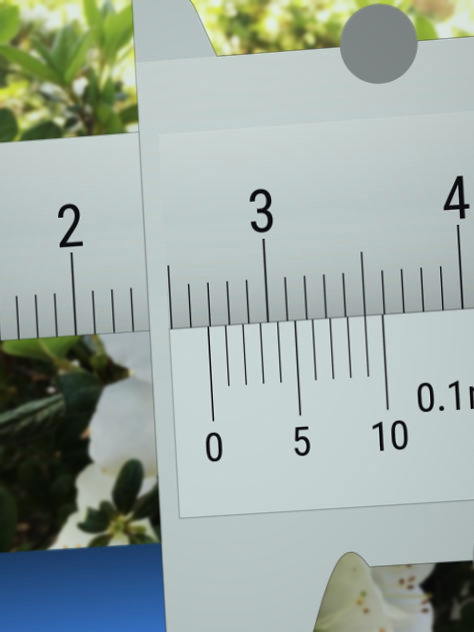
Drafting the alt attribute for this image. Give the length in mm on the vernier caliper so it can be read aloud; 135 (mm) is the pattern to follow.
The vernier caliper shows 26.9 (mm)
